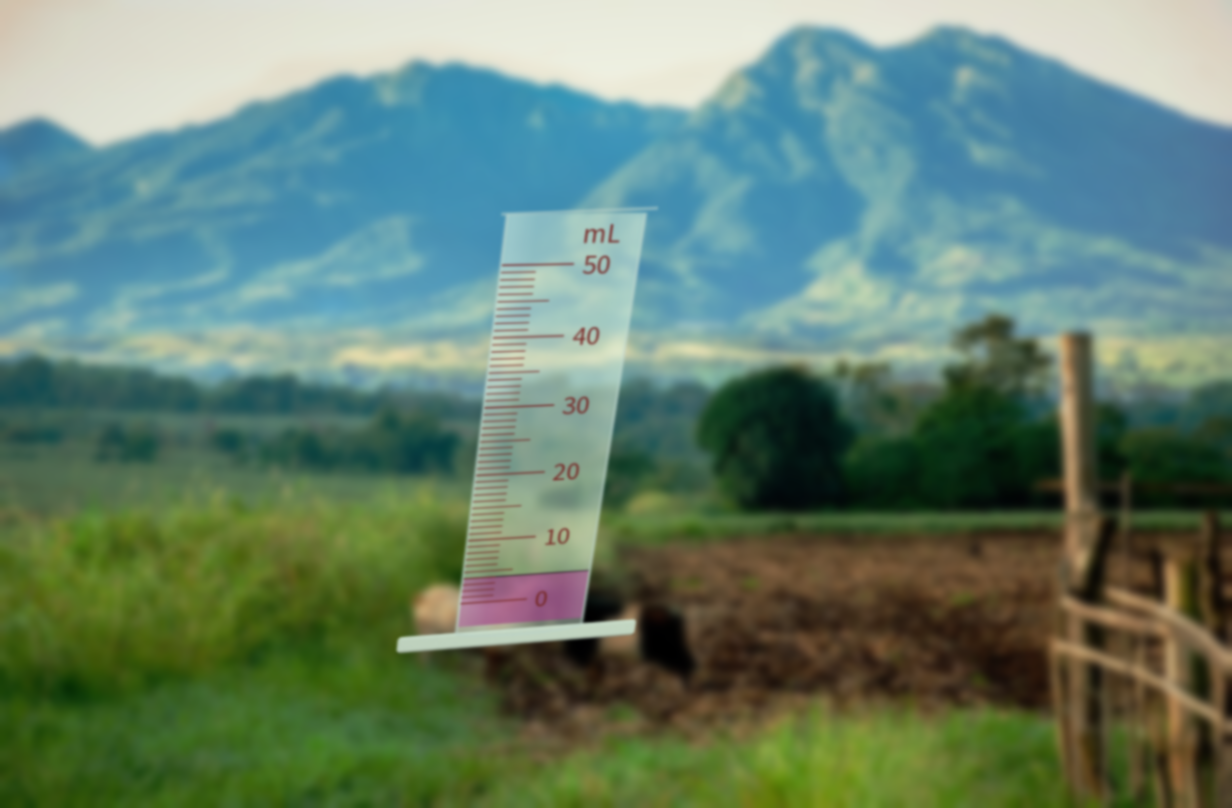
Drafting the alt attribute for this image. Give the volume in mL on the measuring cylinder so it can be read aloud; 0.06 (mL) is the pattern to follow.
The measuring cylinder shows 4 (mL)
